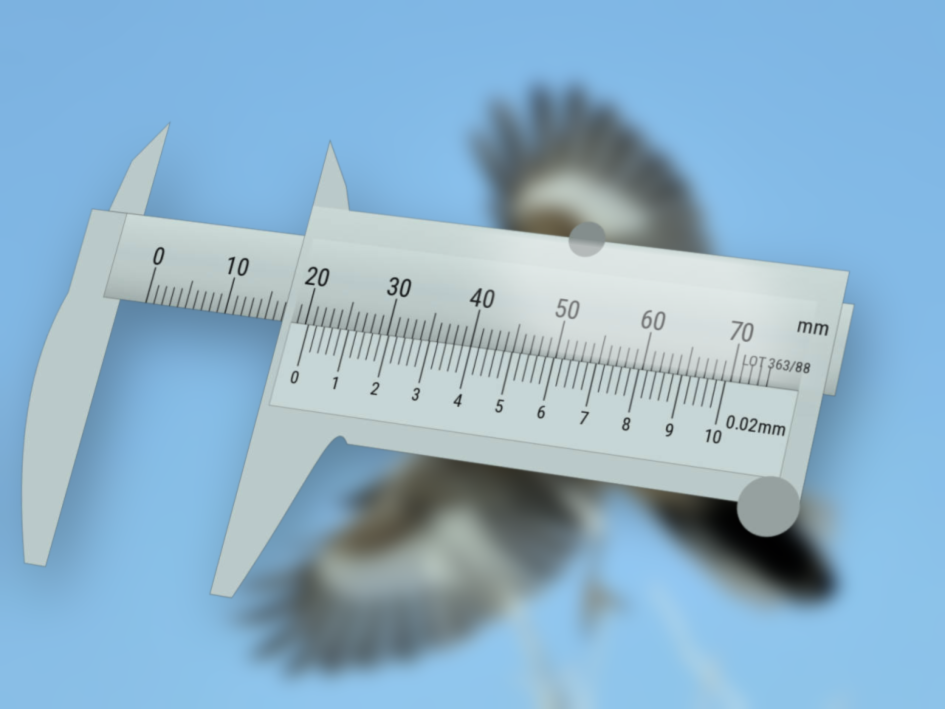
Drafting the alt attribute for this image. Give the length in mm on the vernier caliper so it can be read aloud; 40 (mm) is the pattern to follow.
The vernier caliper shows 20.4 (mm)
